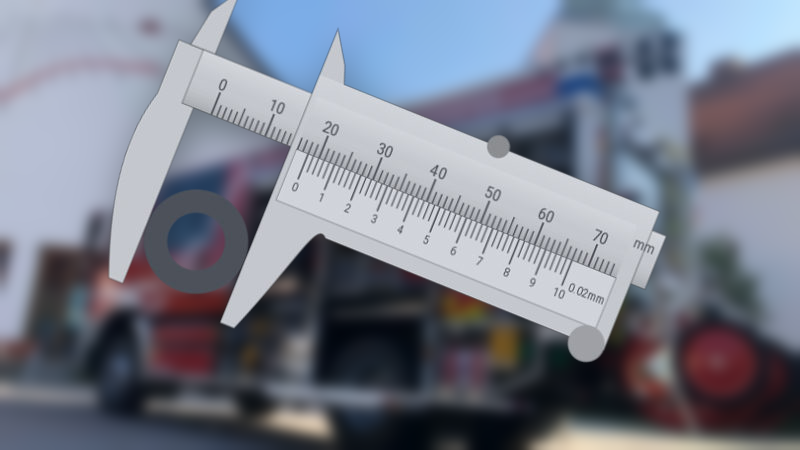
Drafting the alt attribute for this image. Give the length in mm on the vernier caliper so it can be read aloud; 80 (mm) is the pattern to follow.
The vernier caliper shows 18.0 (mm)
